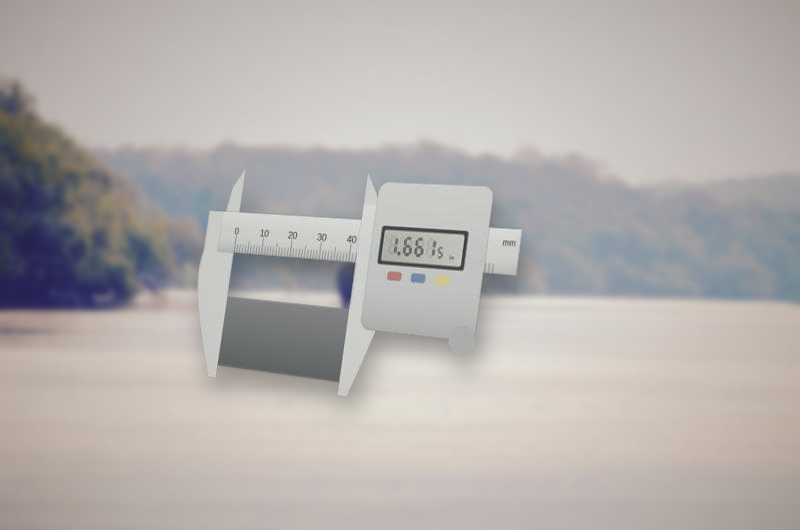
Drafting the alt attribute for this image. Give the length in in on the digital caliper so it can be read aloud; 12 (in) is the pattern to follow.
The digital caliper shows 1.6615 (in)
